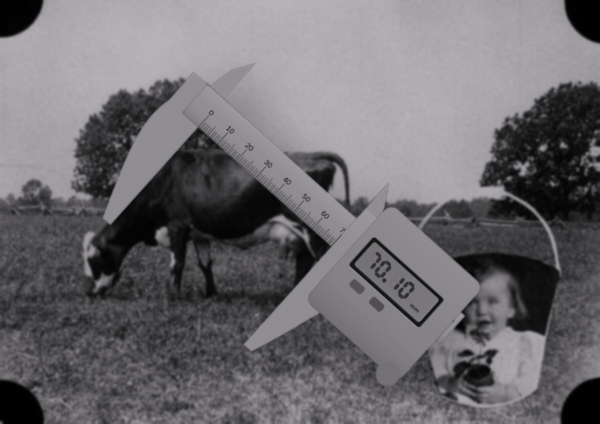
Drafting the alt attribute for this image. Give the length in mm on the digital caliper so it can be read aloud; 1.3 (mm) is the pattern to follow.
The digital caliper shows 70.10 (mm)
